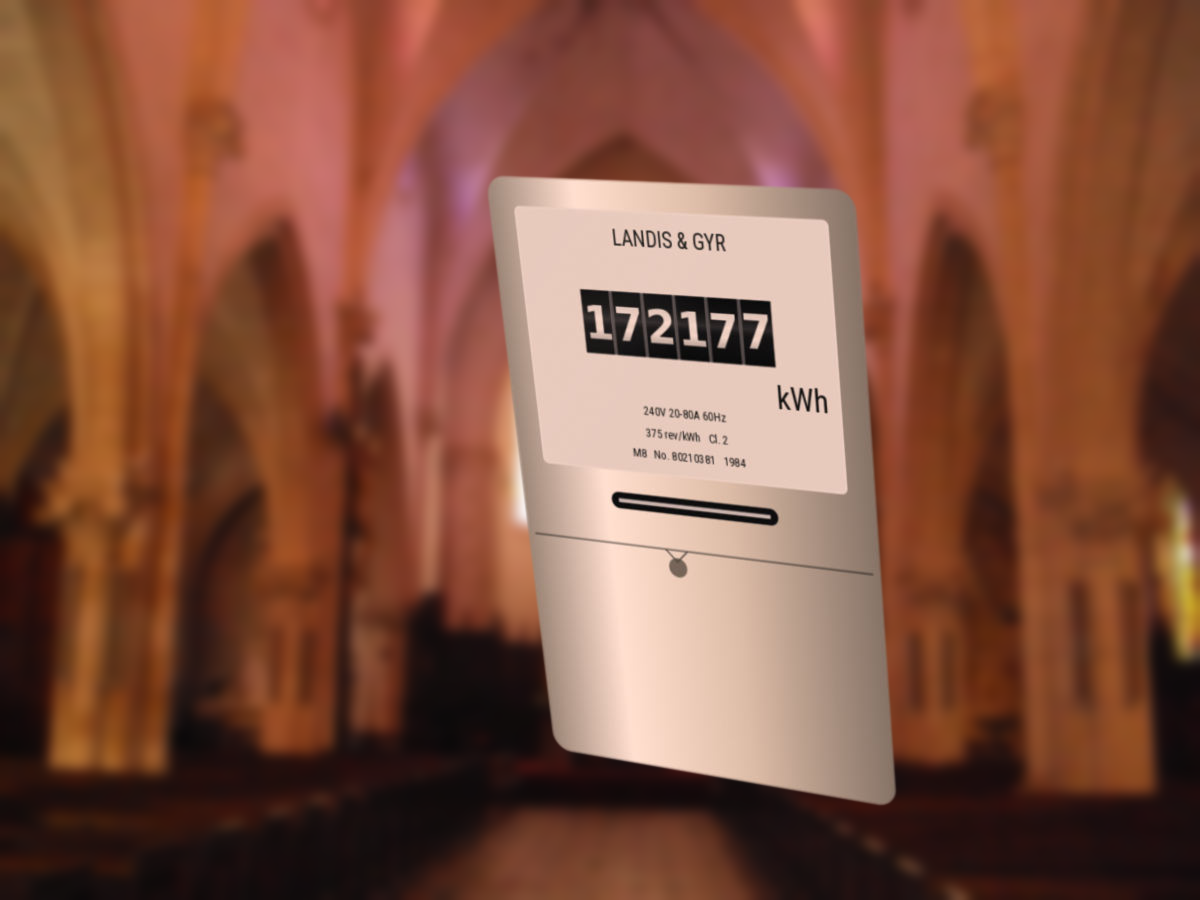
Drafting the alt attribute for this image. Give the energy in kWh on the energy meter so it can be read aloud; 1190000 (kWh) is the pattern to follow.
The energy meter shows 172177 (kWh)
